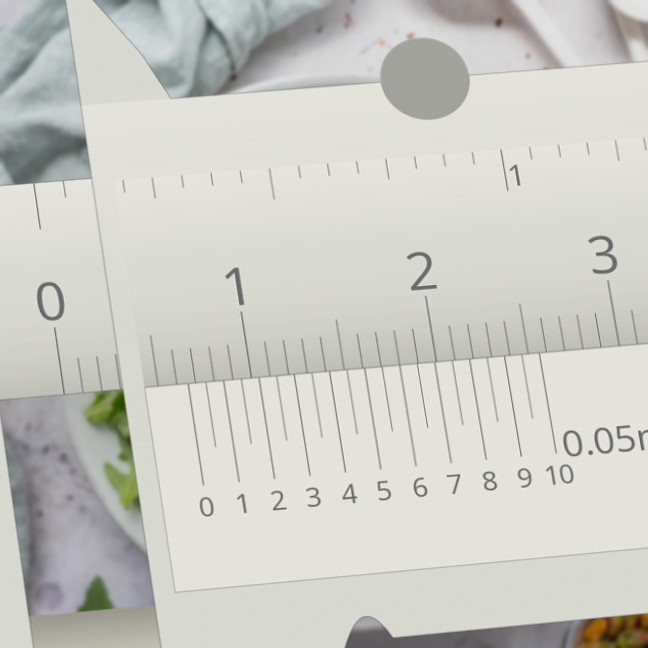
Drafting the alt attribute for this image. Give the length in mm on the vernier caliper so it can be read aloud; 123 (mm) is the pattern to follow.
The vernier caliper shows 6.6 (mm)
